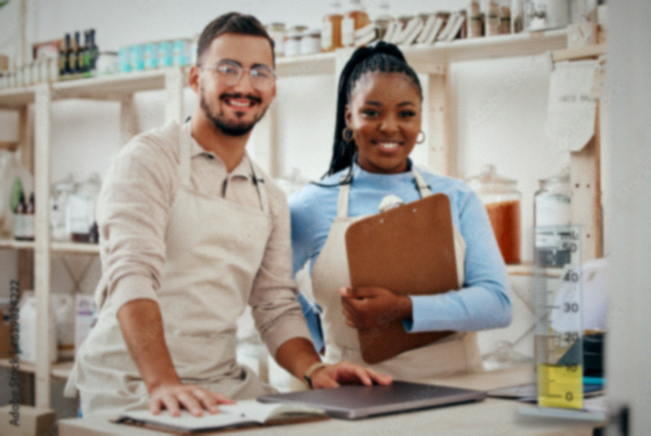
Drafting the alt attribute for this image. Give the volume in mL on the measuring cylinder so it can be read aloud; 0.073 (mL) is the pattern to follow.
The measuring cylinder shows 10 (mL)
